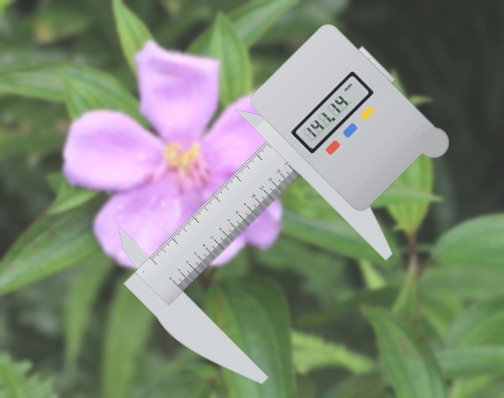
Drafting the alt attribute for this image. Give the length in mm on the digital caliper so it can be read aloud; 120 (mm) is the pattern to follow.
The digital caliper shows 141.14 (mm)
